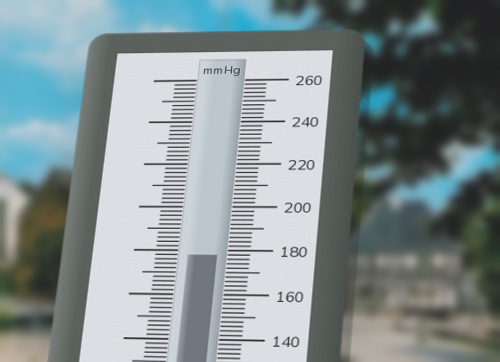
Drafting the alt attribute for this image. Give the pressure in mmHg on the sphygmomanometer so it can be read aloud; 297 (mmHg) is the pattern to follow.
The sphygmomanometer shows 178 (mmHg)
